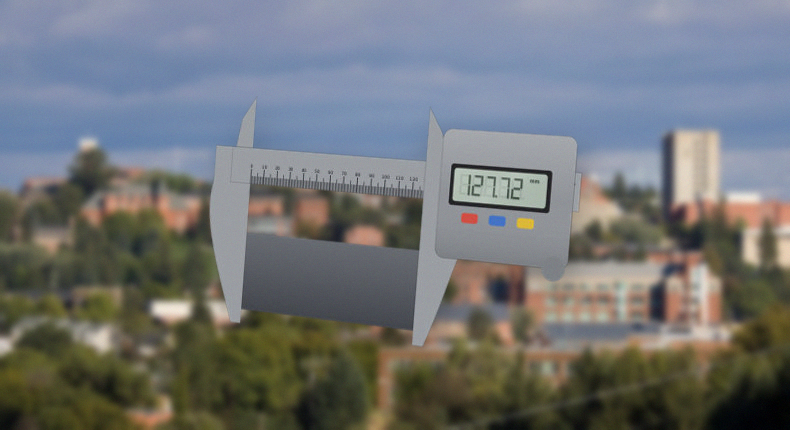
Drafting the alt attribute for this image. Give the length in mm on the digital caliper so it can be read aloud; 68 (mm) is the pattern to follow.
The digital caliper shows 127.72 (mm)
